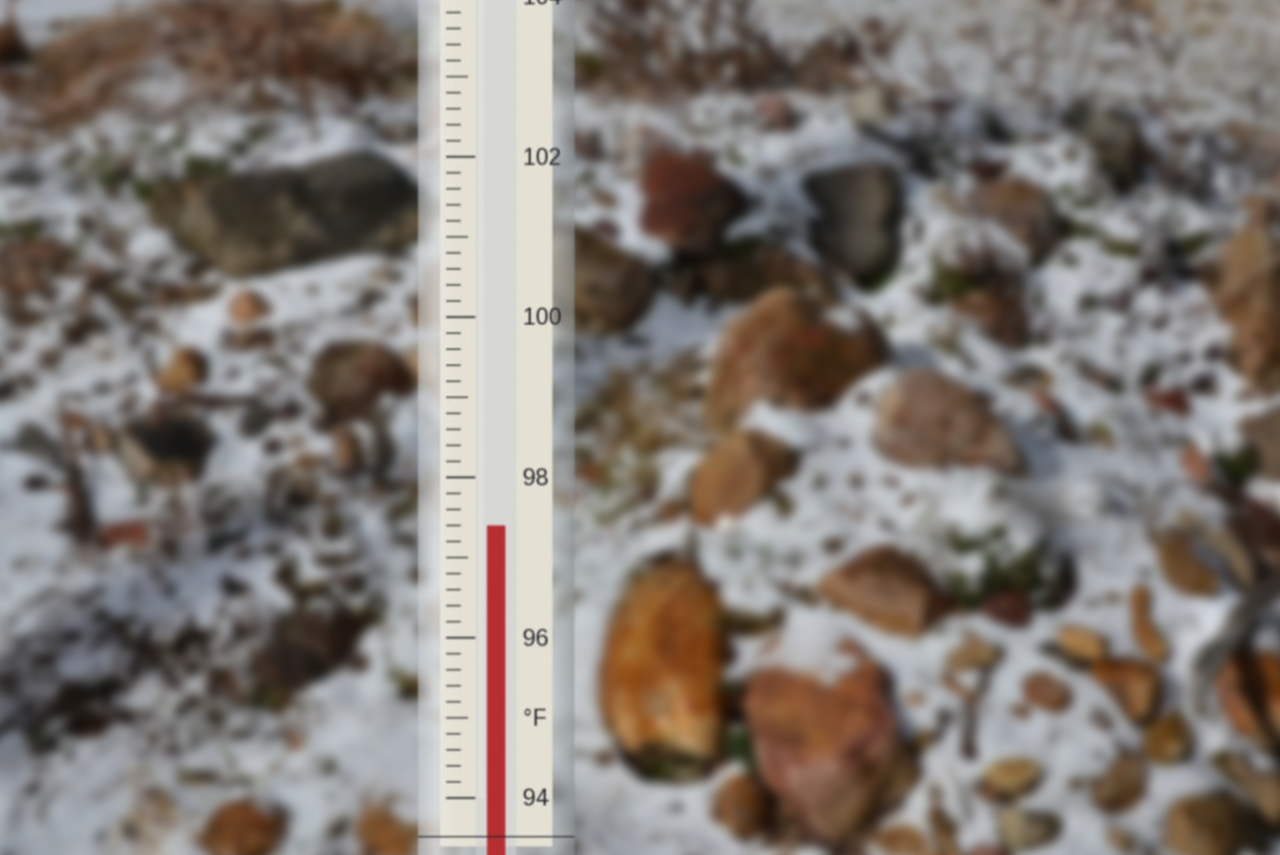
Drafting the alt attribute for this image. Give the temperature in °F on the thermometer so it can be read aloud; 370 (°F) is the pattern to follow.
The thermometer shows 97.4 (°F)
